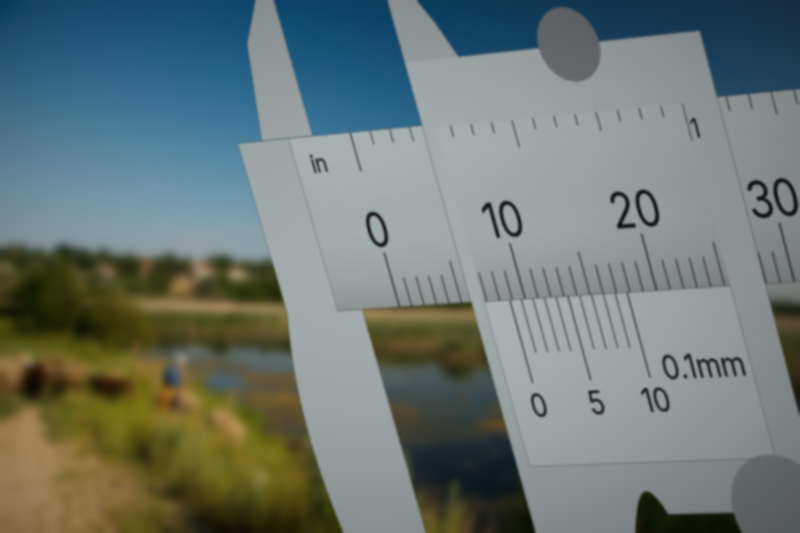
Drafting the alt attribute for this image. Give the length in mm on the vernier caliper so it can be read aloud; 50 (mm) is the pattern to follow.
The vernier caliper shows 8.8 (mm)
